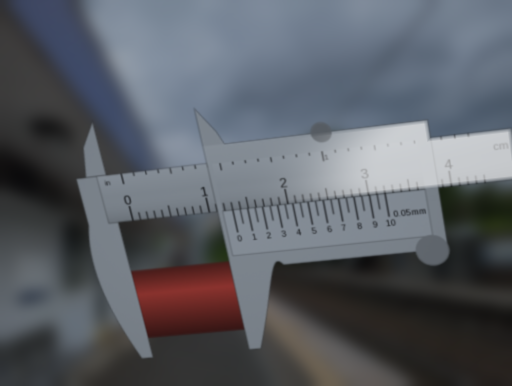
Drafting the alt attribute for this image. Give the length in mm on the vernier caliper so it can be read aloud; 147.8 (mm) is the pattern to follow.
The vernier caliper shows 13.0 (mm)
